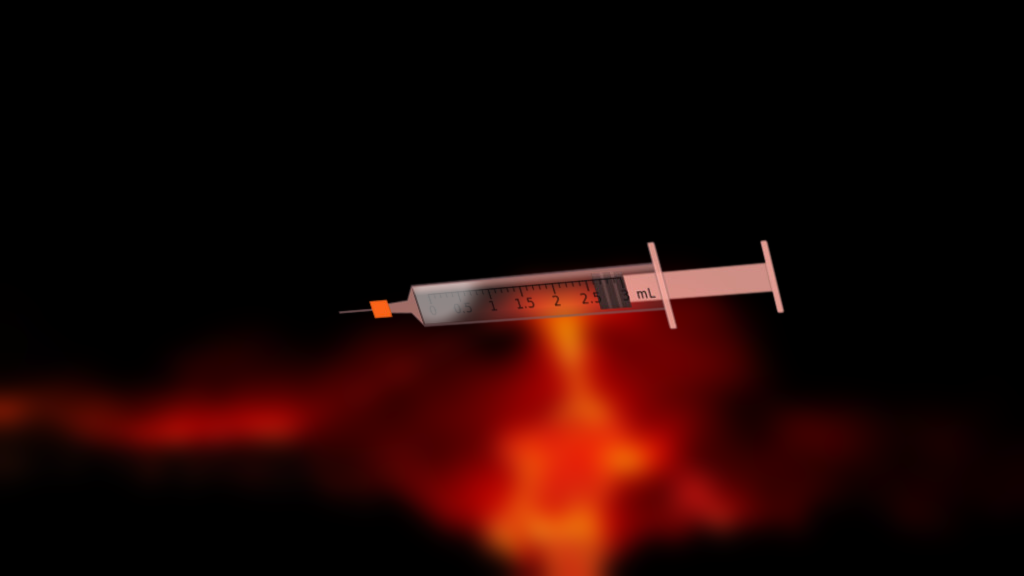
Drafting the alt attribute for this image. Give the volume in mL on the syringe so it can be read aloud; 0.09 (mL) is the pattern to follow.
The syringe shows 2.6 (mL)
